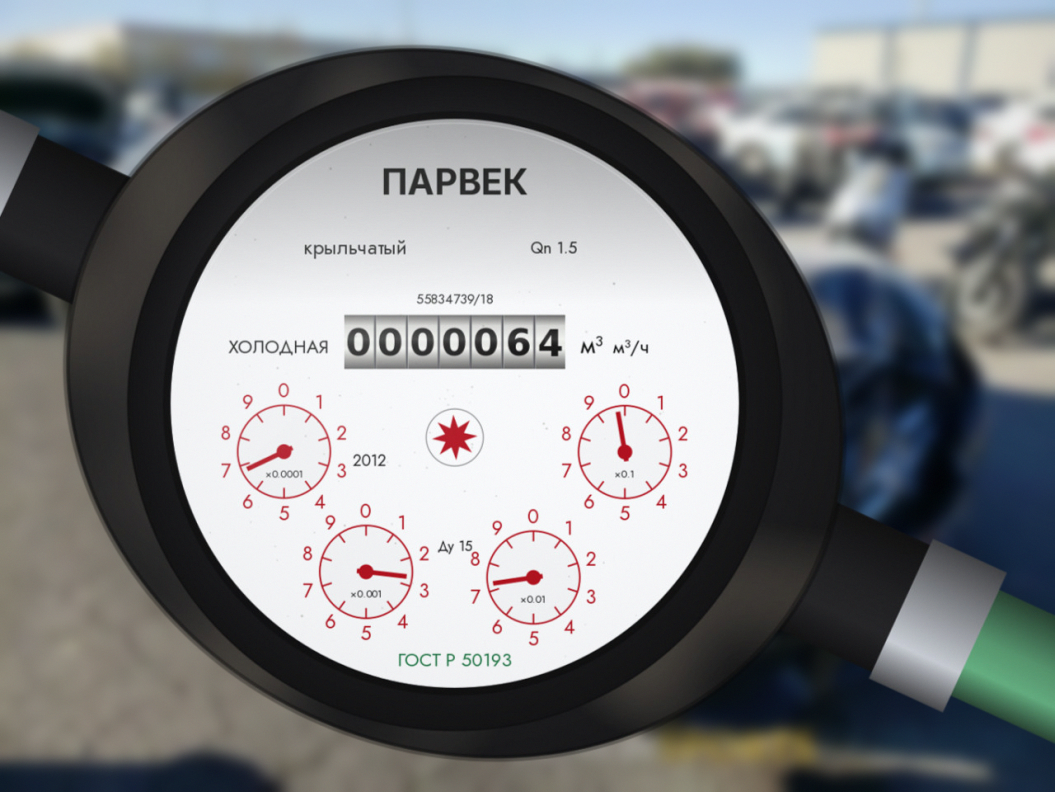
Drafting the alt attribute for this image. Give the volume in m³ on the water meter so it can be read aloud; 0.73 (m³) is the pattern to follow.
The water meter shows 63.9726 (m³)
